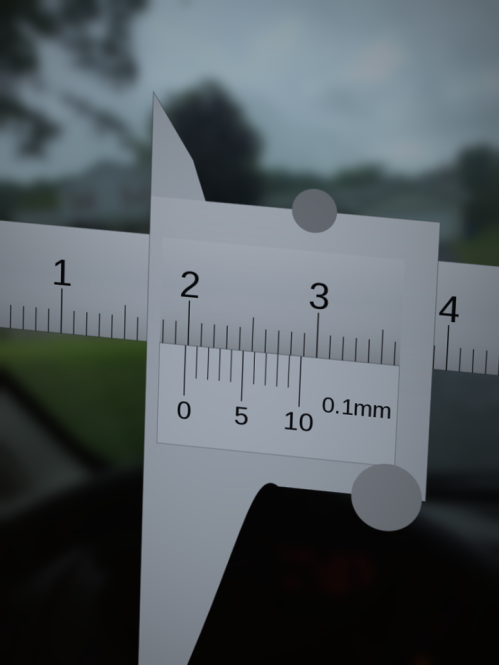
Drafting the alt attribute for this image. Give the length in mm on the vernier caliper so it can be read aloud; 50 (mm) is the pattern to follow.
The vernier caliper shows 19.8 (mm)
